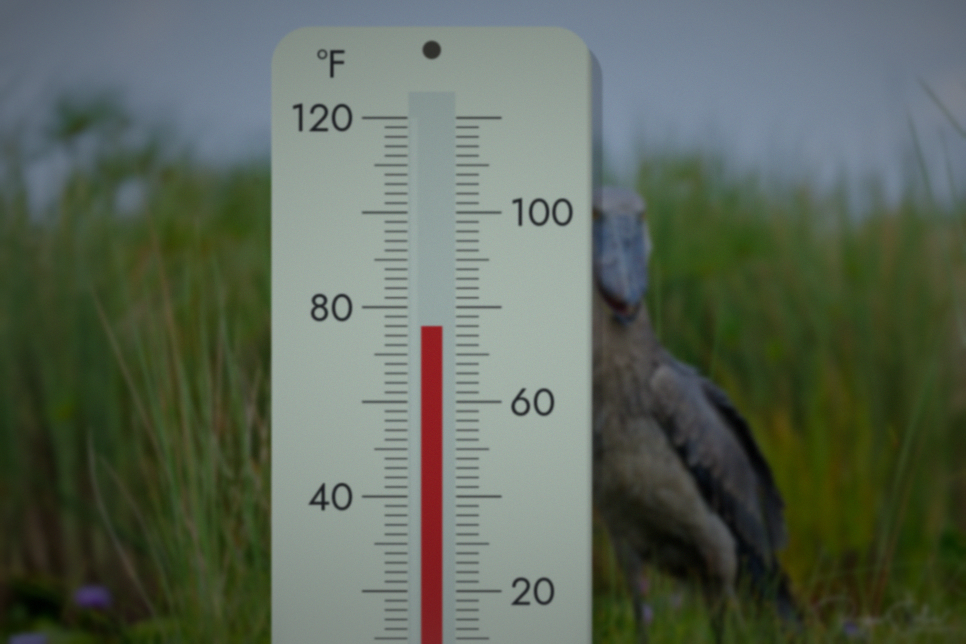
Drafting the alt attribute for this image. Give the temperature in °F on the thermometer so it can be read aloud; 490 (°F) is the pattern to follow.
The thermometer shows 76 (°F)
